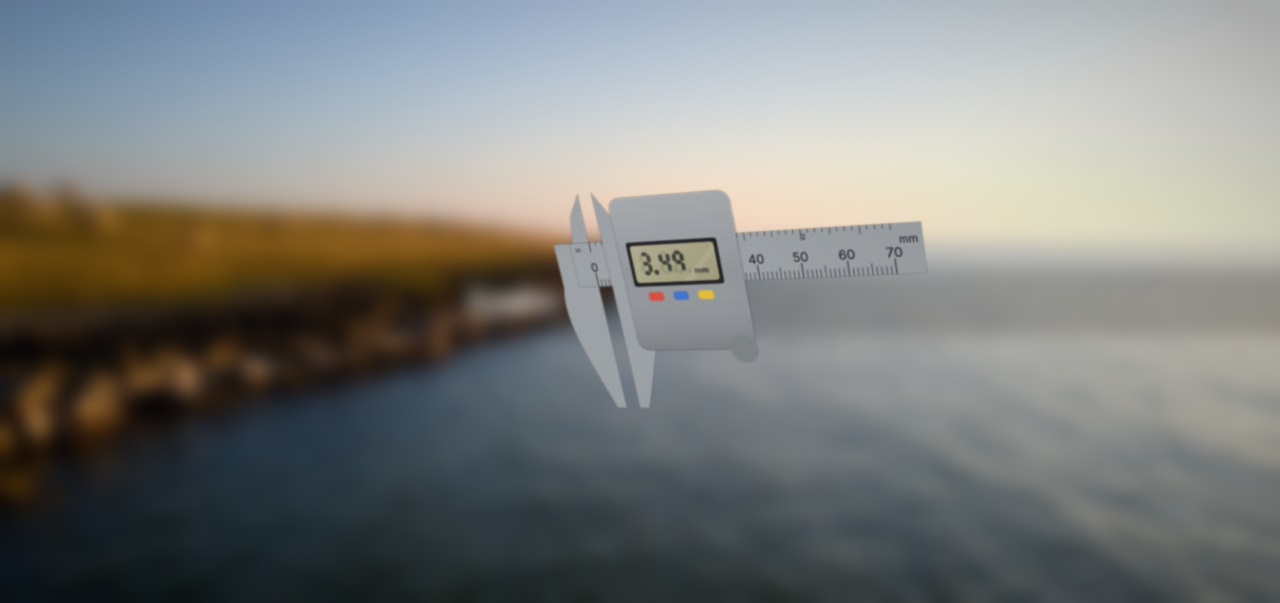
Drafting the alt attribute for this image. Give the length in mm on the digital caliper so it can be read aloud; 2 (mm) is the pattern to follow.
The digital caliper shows 3.49 (mm)
